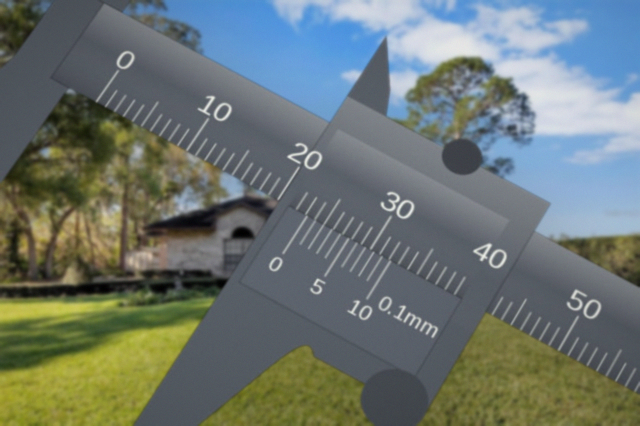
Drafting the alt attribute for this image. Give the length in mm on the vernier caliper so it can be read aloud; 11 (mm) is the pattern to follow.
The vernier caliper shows 23.2 (mm)
